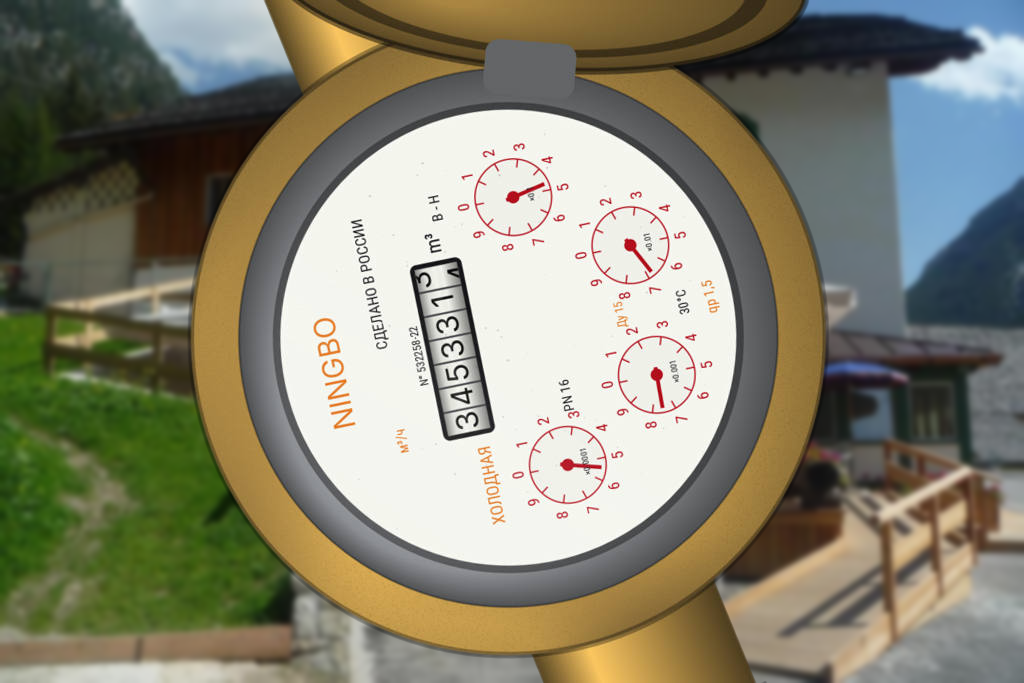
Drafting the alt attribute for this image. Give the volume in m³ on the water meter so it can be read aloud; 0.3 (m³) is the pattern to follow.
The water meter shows 3453313.4675 (m³)
